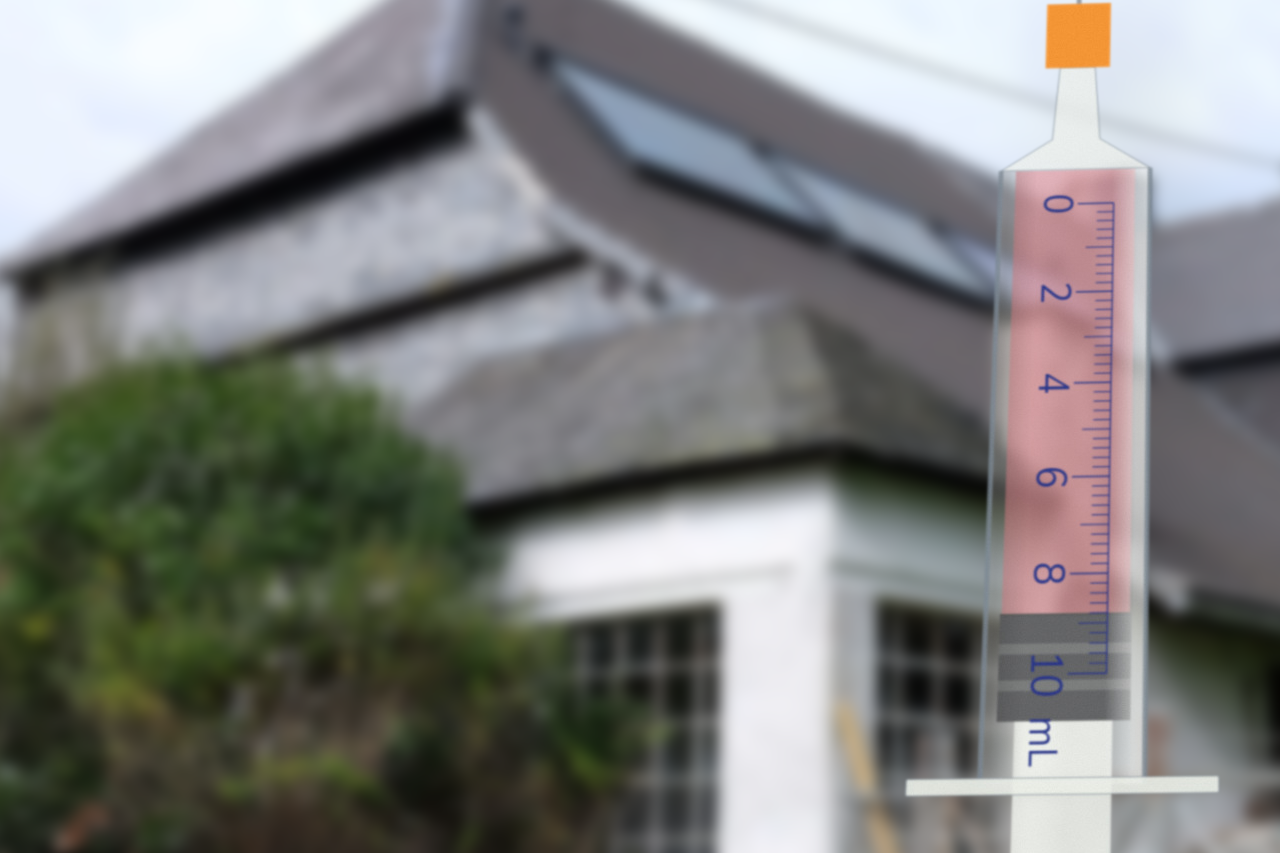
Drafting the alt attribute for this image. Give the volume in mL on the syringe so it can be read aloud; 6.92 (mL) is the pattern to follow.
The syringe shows 8.8 (mL)
